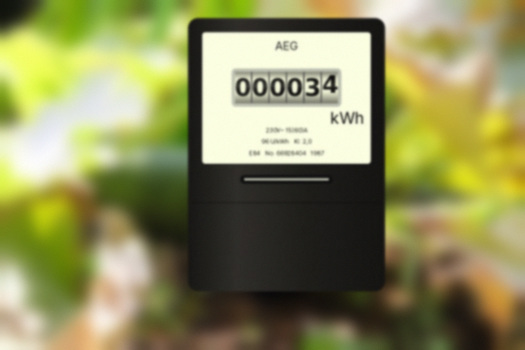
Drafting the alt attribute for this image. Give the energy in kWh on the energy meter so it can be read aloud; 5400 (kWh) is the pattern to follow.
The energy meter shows 34 (kWh)
